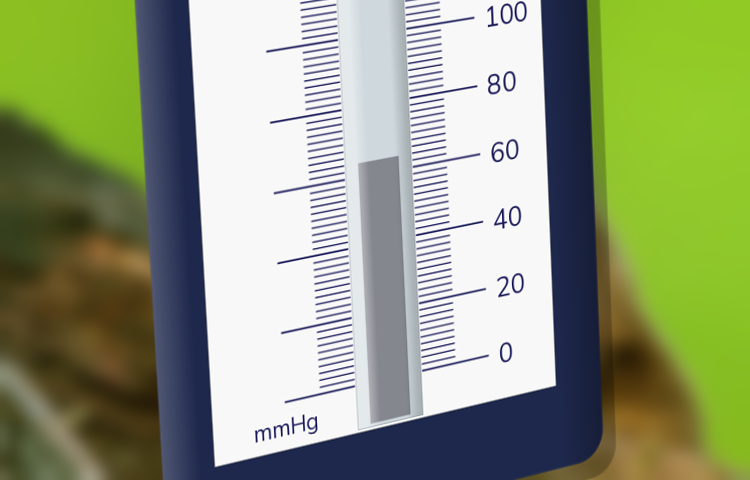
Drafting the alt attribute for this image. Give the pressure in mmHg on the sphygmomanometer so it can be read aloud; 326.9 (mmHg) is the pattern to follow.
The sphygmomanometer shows 64 (mmHg)
